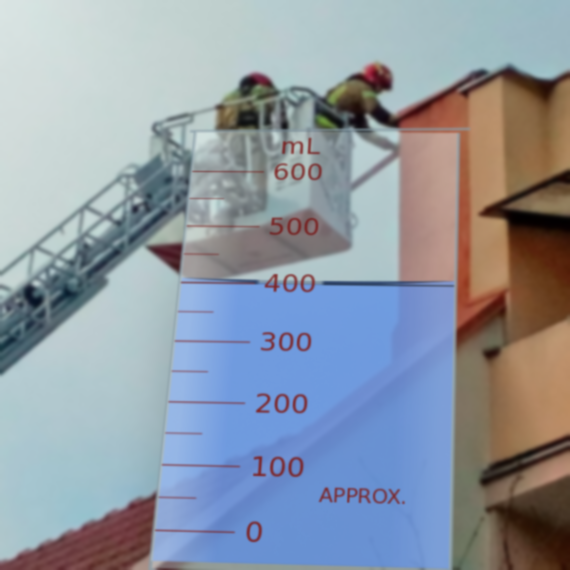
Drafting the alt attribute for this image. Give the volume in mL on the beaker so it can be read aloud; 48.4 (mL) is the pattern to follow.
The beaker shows 400 (mL)
